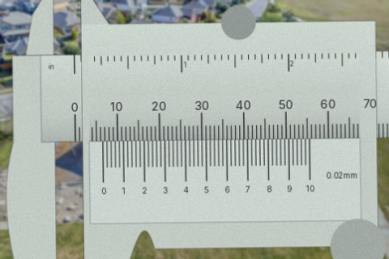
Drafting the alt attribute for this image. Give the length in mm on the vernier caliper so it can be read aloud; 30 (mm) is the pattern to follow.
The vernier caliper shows 6.5 (mm)
